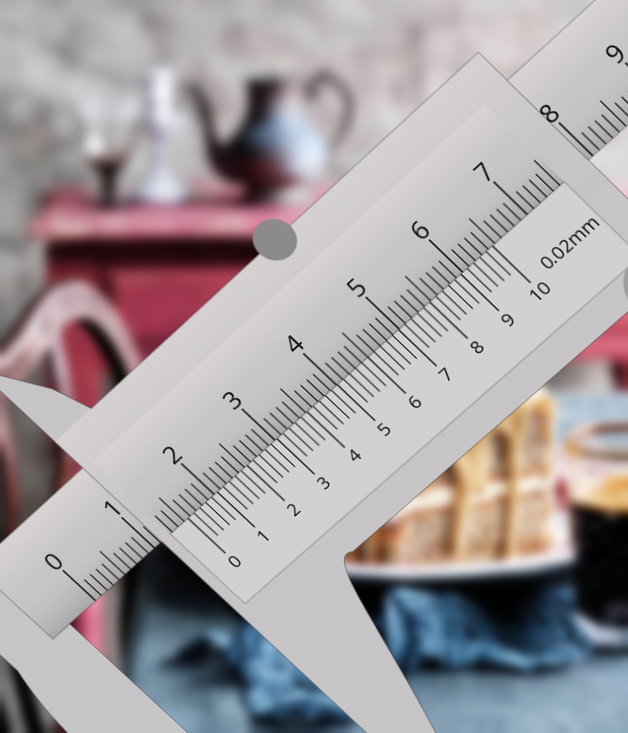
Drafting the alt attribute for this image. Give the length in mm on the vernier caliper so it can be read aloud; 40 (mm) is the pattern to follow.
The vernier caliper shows 15.6 (mm)
